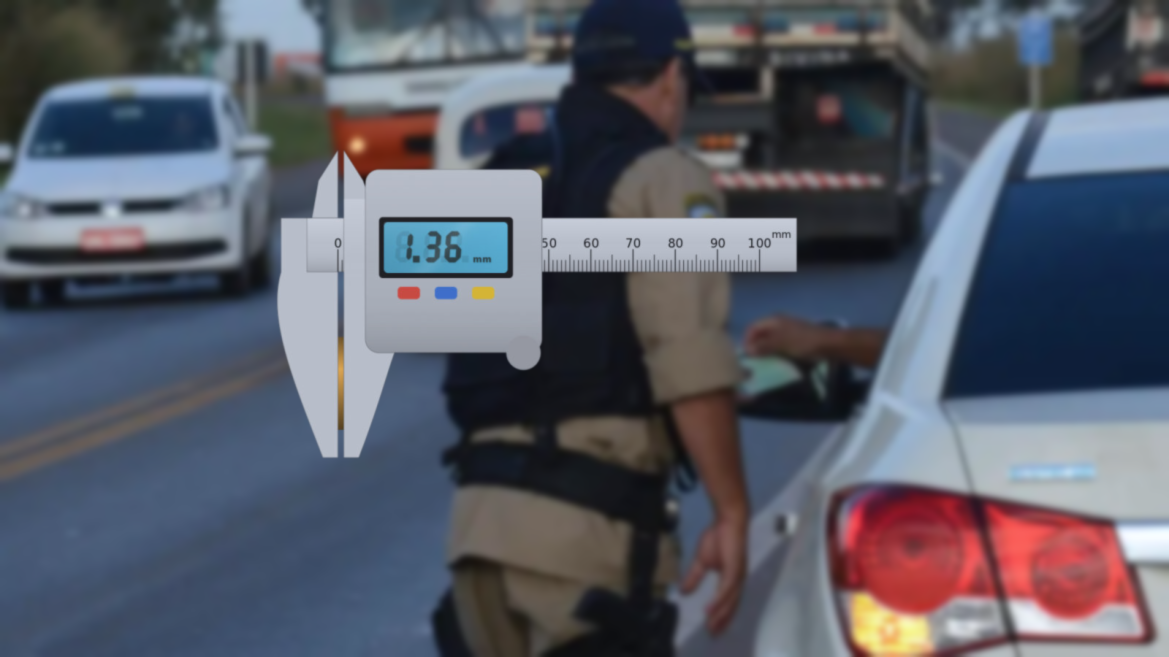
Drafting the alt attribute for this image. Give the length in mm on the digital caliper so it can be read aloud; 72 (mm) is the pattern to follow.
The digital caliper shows 1.36 (mm)
